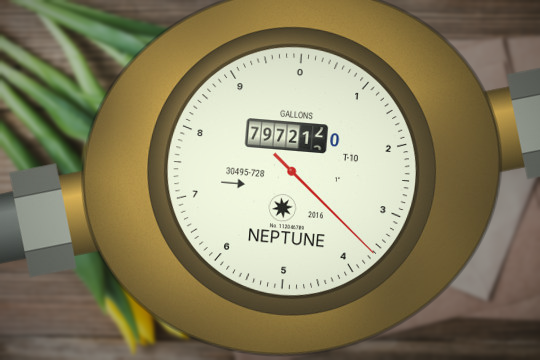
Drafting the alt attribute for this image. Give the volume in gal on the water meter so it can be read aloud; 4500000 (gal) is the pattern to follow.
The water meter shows 7972123.6 (gal)
